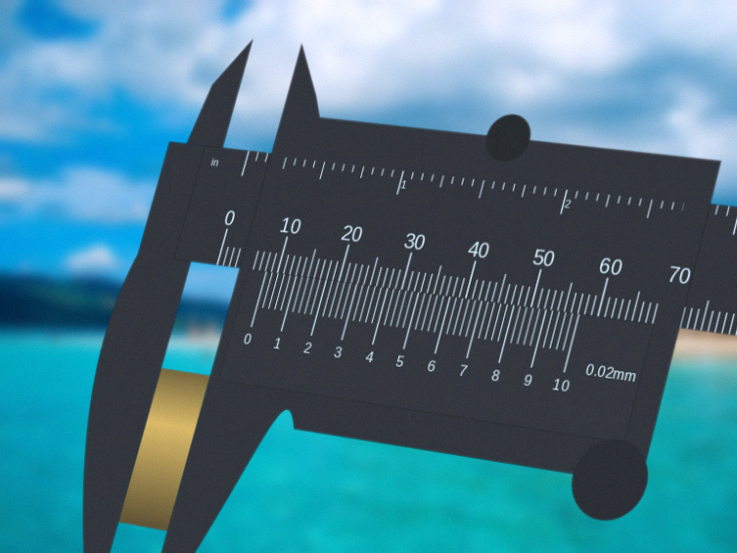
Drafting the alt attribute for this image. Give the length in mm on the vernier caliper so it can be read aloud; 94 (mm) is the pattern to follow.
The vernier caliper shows 8.2 (mm)
